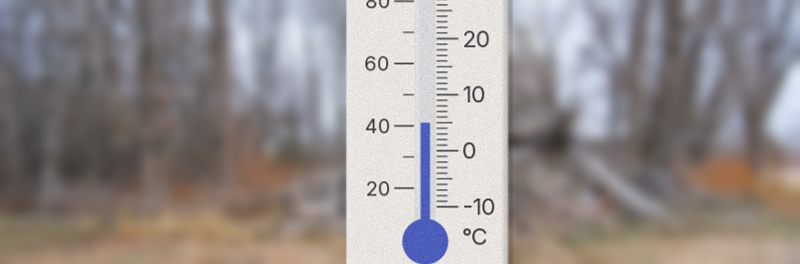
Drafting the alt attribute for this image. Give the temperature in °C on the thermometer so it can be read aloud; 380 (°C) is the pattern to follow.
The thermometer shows 5 (°C)
